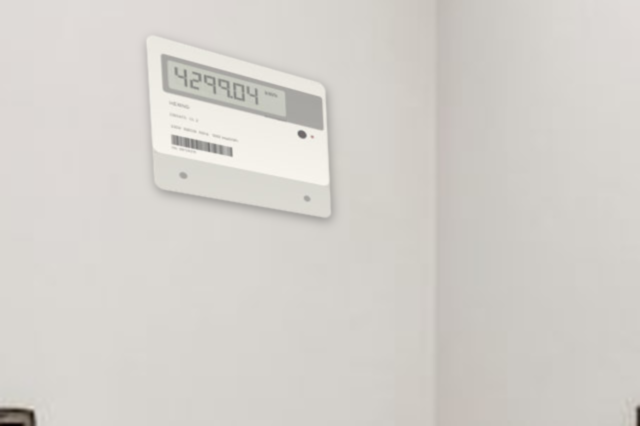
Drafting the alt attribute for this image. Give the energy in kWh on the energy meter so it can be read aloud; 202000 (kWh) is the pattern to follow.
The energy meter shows 4299.04 (kWh)
